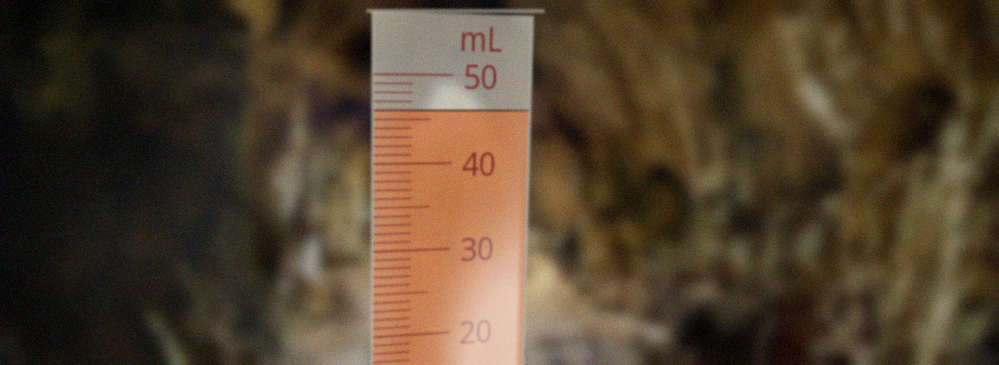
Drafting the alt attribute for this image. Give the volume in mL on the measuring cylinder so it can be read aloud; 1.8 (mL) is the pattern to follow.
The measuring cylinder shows 46 (mL)
